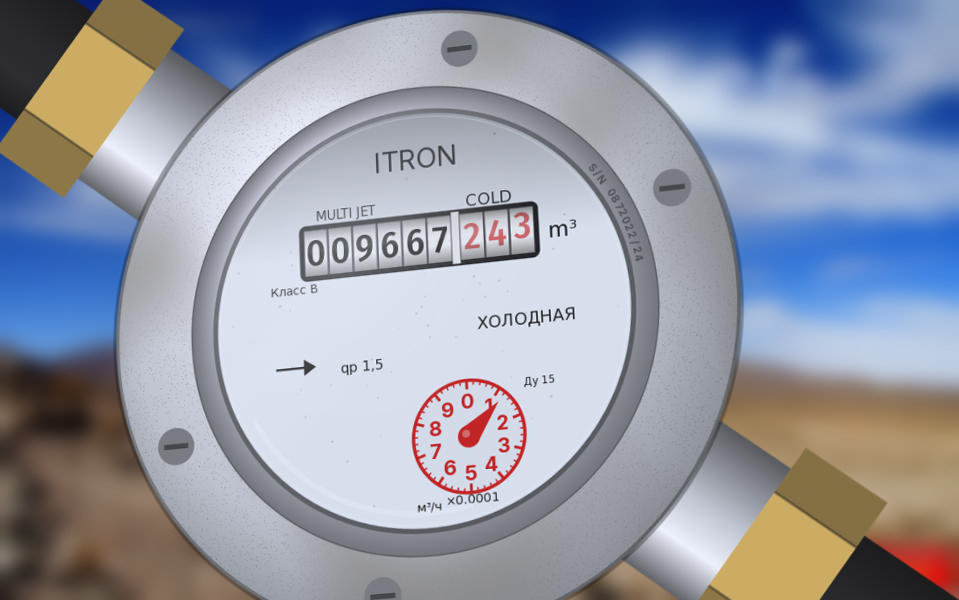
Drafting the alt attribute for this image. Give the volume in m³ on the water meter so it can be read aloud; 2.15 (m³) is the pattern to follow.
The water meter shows 9667.2431 (m³)
